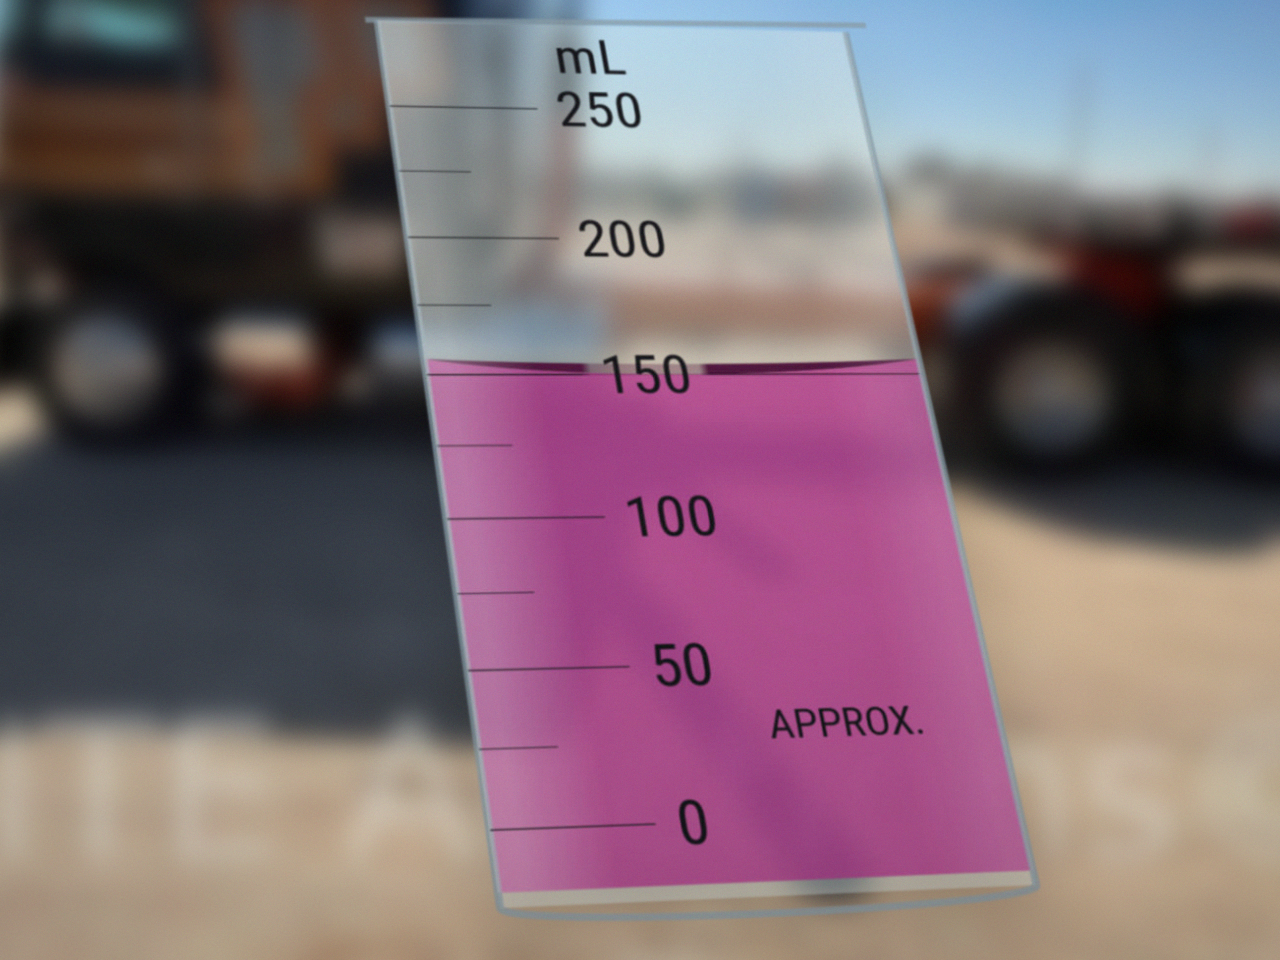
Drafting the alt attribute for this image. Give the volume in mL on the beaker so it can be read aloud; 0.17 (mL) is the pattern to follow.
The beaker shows 150 (mL)
